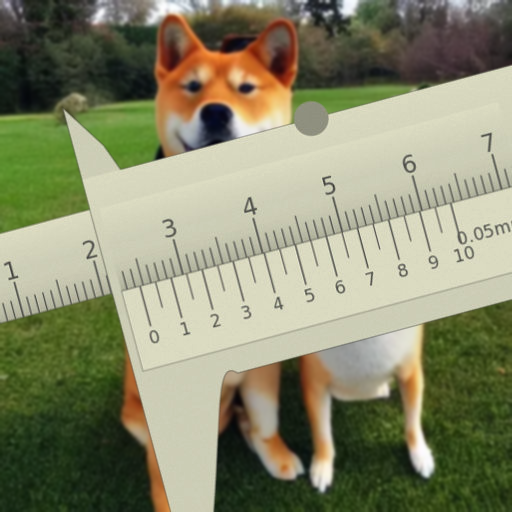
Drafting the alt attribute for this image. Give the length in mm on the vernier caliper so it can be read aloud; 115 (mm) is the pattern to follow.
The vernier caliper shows 24.6 (mm)
